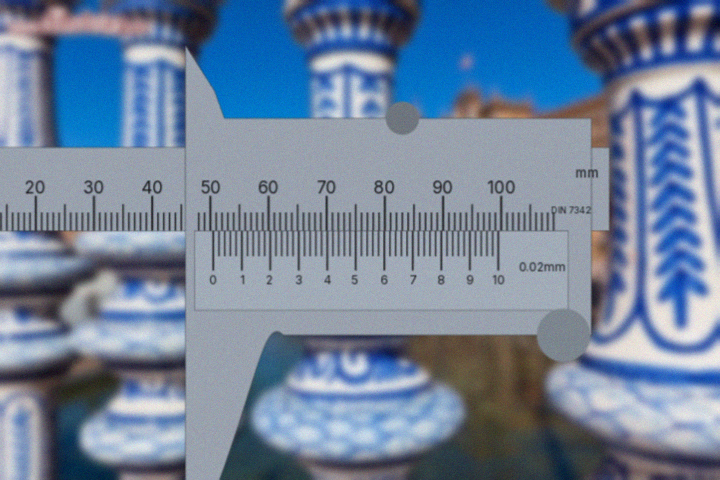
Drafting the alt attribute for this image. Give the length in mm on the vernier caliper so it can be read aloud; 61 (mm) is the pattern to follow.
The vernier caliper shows 50.5 (mm)
